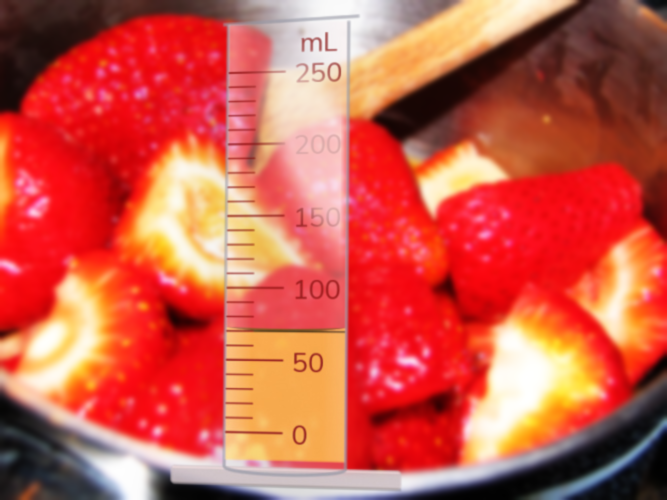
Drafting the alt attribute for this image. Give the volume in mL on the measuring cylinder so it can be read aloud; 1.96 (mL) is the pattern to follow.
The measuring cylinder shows 70 (mL)
